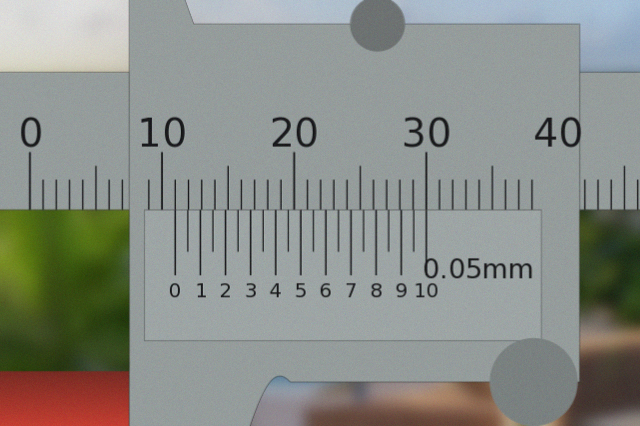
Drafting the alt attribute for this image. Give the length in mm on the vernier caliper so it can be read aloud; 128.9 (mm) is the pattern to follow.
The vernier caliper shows 11.0 (mm)
